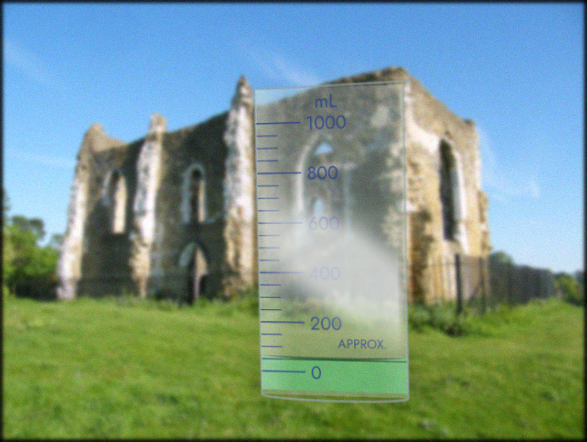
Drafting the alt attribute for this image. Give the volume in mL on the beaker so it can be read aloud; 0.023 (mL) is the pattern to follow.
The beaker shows 50 (mL)
